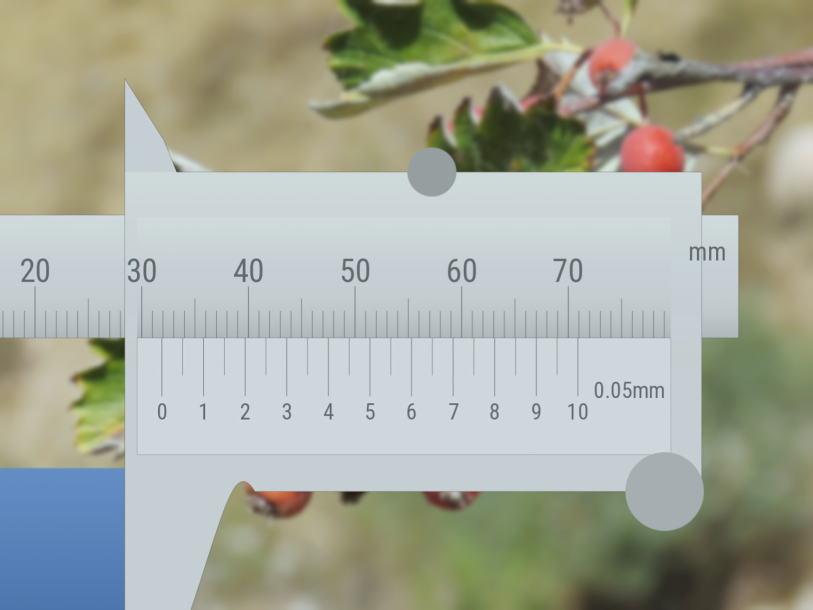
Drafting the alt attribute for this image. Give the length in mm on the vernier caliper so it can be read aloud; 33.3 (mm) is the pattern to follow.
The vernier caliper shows 31.9 (mm)
